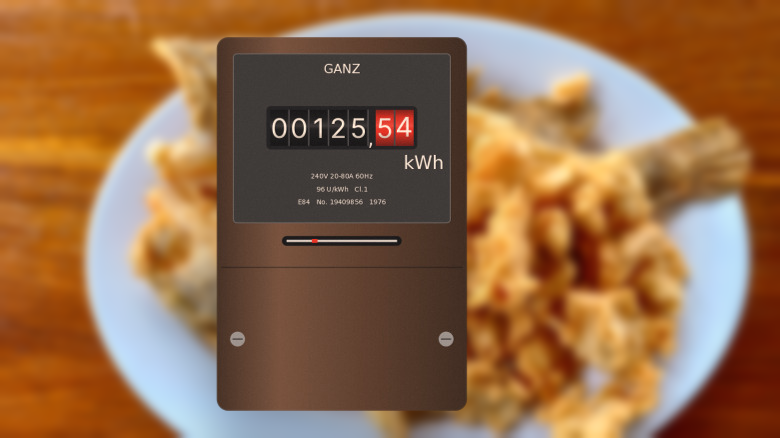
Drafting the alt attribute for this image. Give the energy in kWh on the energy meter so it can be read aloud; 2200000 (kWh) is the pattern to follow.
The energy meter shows 125.54 (kWh)
